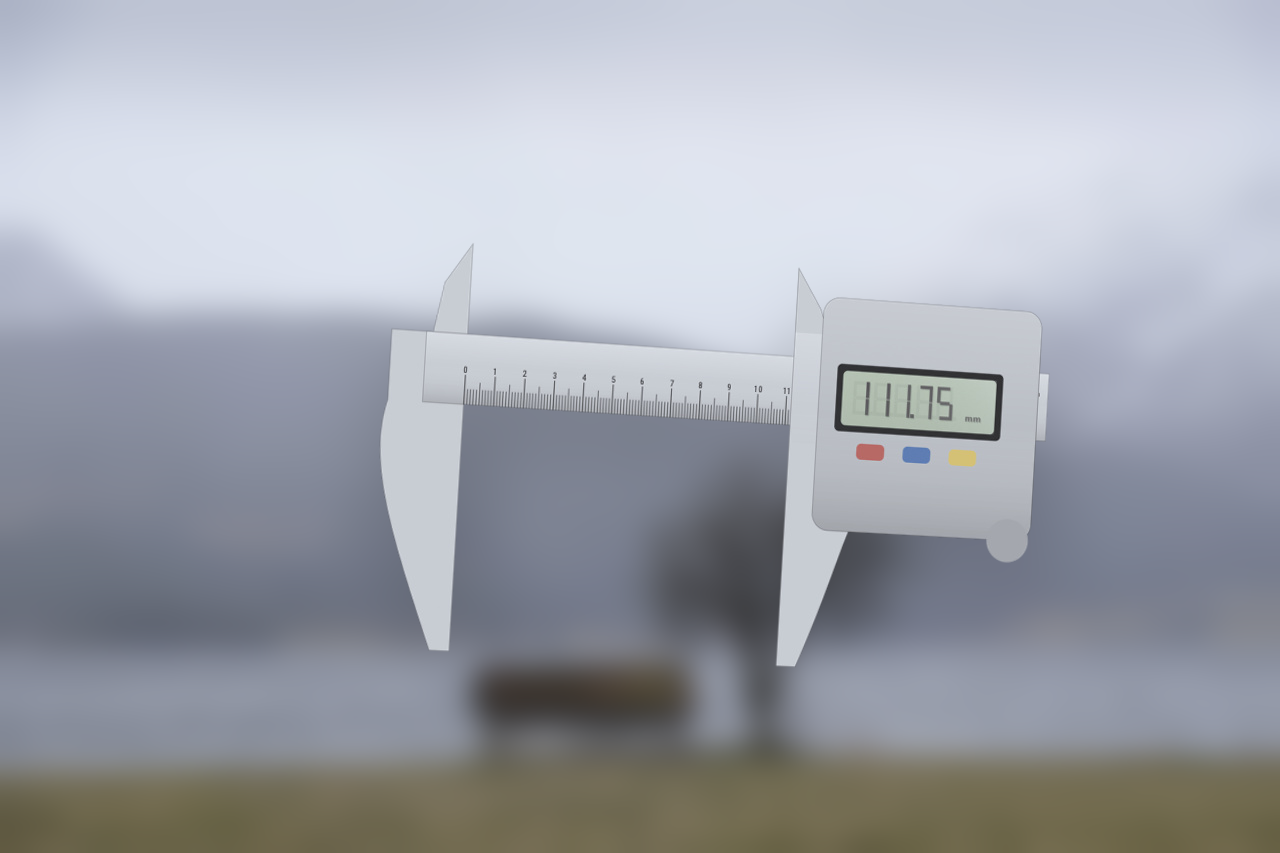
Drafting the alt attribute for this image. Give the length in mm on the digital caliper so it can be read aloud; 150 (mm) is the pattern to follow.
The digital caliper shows 111.75 (mm)
